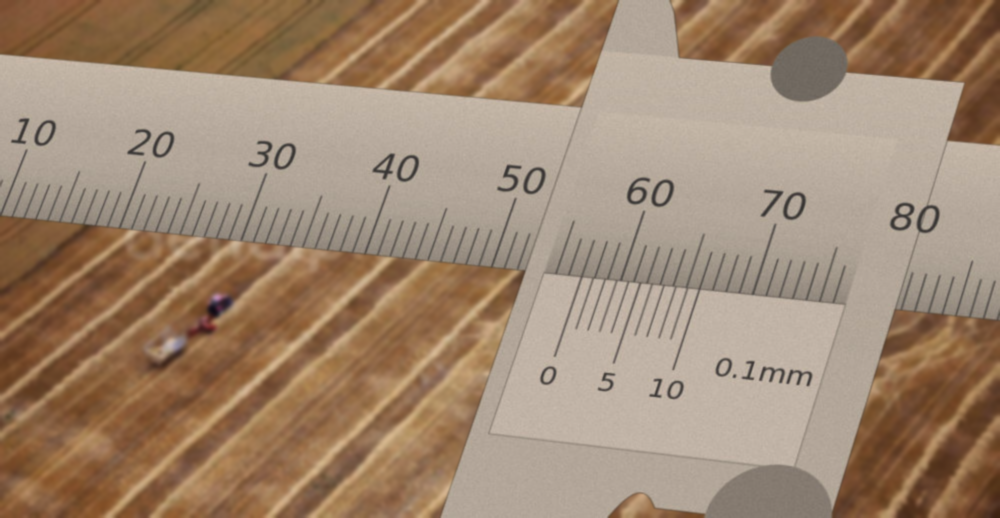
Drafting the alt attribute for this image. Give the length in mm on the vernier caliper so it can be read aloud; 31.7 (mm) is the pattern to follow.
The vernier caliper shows 57.0 (mm)
